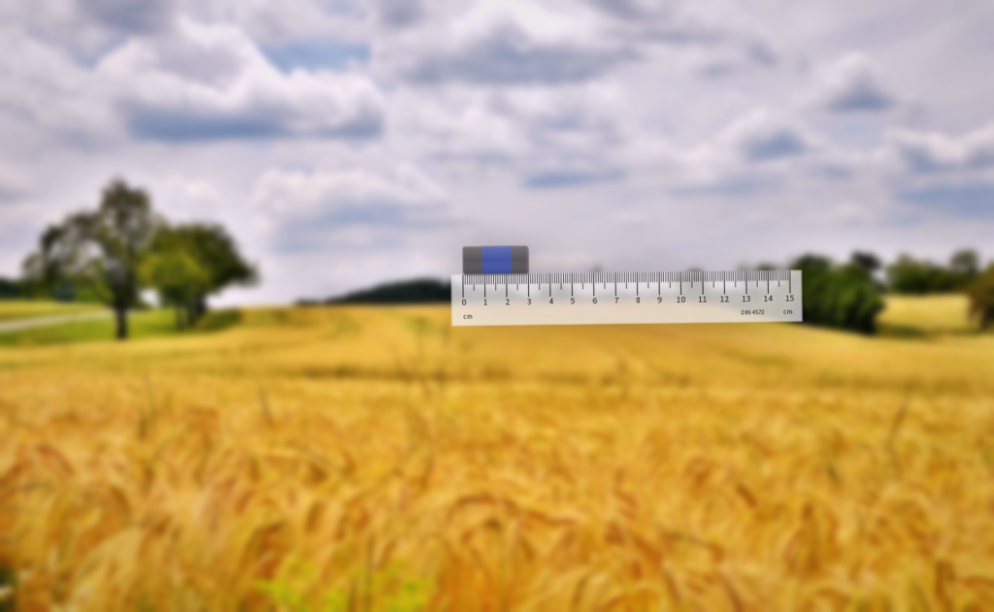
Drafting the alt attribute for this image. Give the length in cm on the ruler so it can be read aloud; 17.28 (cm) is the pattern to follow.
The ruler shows 3 (cm)
